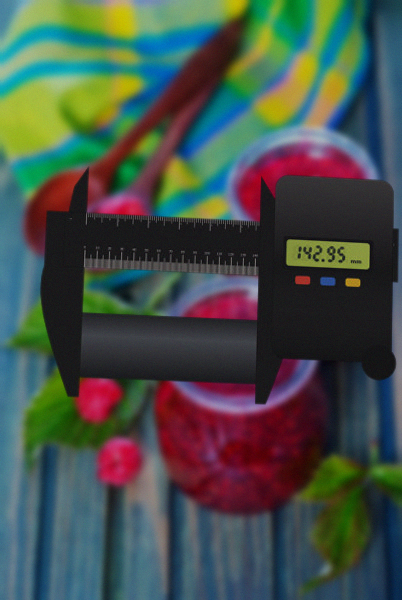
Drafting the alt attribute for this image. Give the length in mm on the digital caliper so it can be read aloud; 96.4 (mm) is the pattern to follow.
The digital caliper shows 142.95 (mm)
